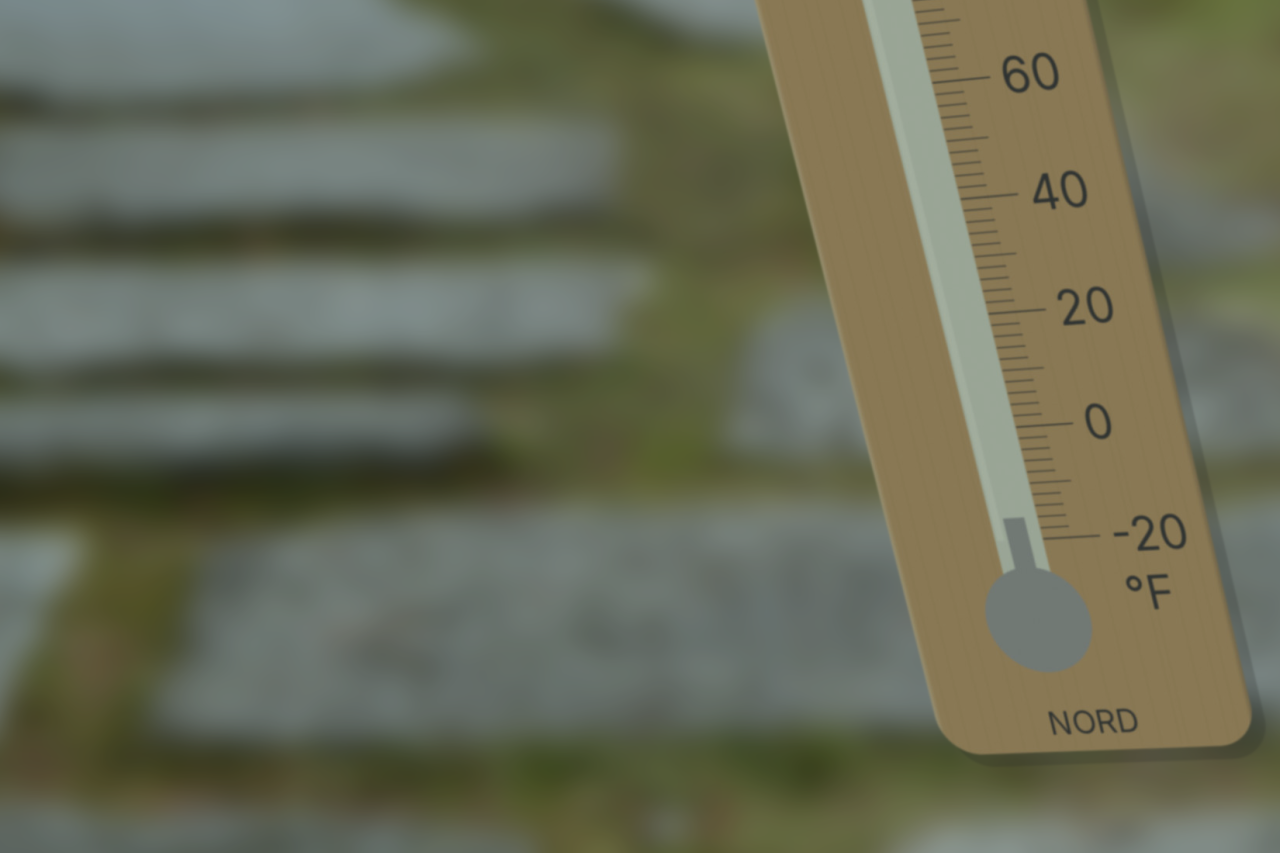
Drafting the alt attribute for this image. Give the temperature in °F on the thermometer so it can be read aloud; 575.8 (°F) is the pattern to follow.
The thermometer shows -16 (°F)
